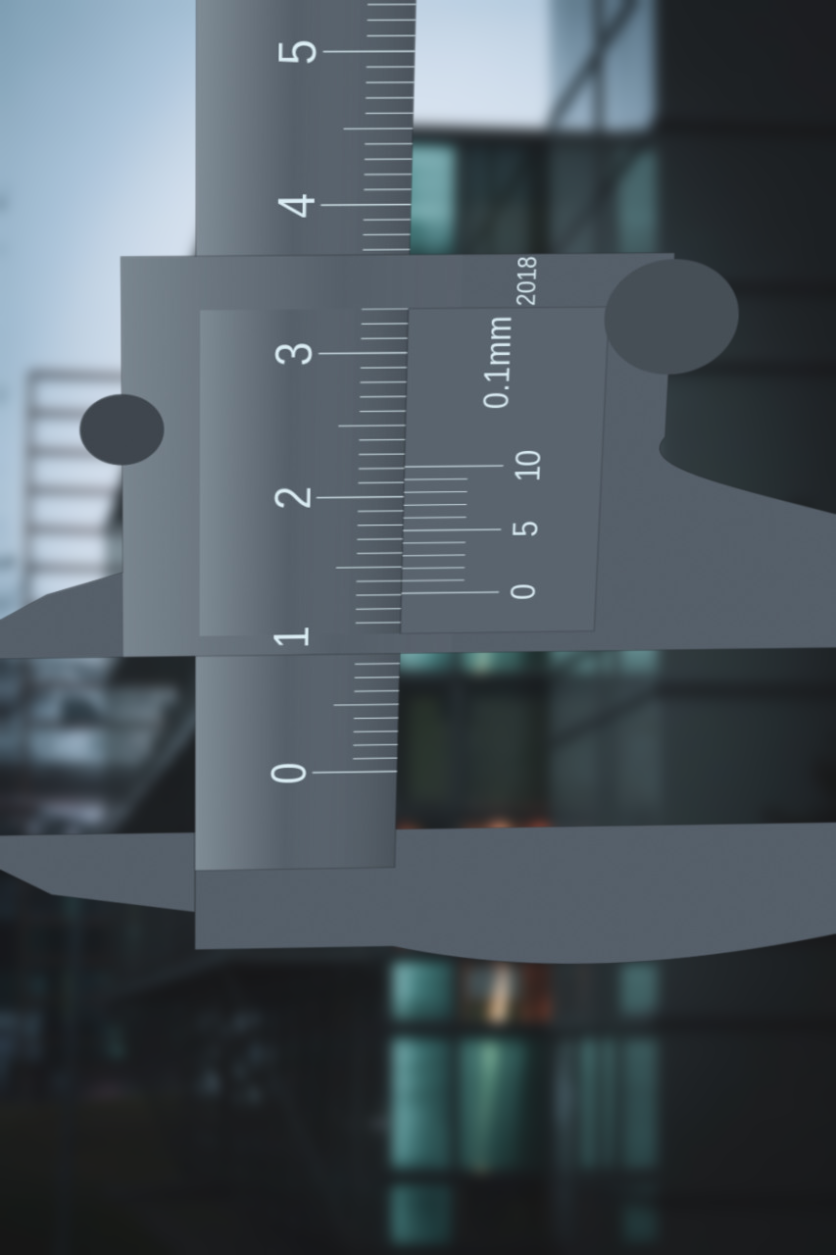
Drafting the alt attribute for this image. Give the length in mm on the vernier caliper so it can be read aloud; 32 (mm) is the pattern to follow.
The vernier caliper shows 13.1 (mm)
